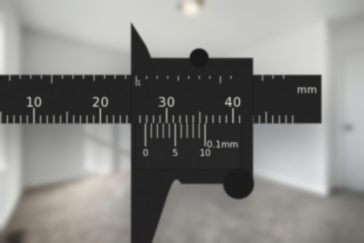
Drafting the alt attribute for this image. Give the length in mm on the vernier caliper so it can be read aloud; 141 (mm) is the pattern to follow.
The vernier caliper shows 26.8 (mm)
